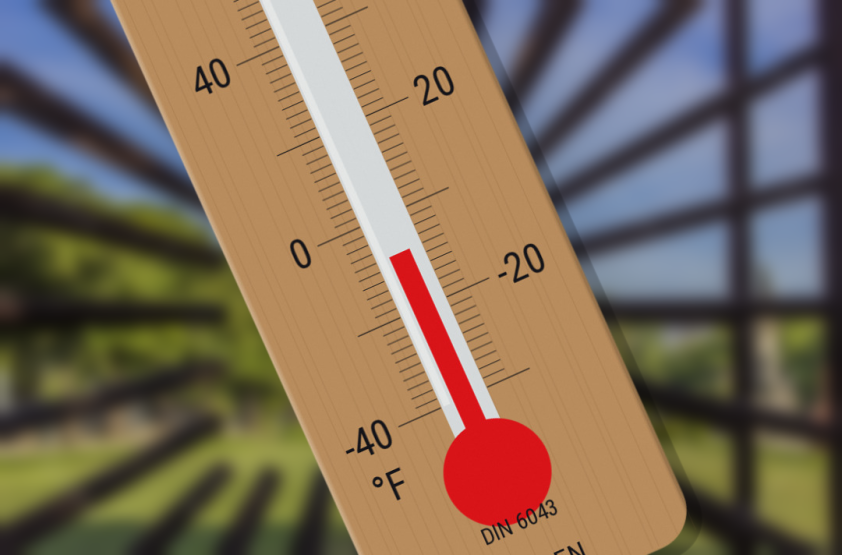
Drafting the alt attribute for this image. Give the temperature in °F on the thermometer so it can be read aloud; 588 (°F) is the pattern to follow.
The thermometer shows -8 (°F)
